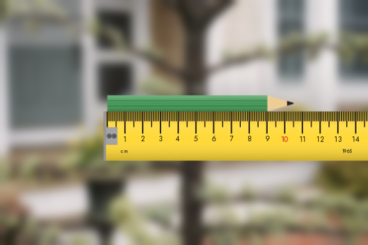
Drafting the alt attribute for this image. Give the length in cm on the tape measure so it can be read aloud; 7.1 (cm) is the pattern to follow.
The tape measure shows 10.5 (cm)
